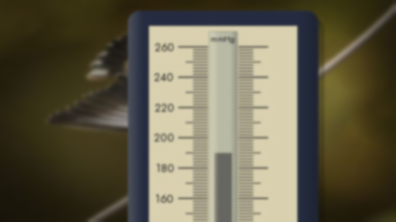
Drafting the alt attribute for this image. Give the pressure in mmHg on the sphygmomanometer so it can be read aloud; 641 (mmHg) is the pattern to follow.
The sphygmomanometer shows 190 (mmHg)
